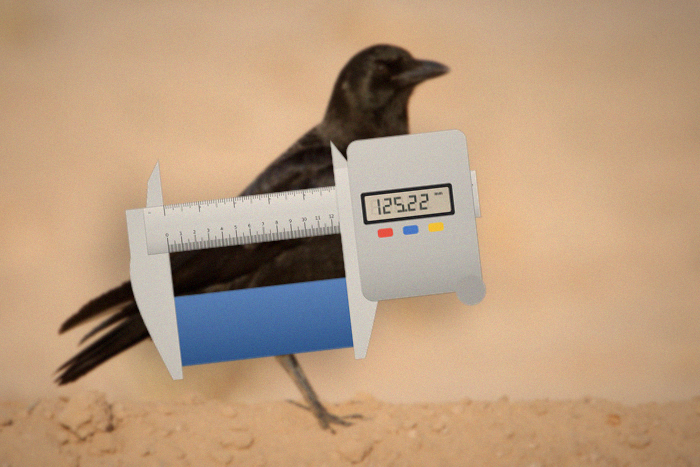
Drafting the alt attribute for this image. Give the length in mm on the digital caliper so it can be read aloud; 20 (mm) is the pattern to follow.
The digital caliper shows 125.22 (mm)
